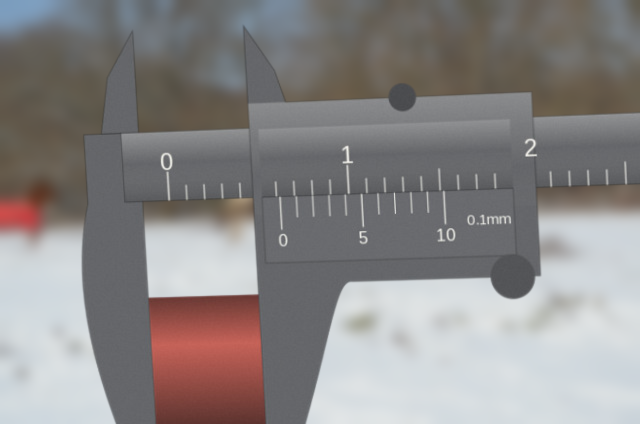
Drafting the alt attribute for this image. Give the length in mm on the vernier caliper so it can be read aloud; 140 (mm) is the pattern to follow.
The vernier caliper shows 6.2 (mm)
